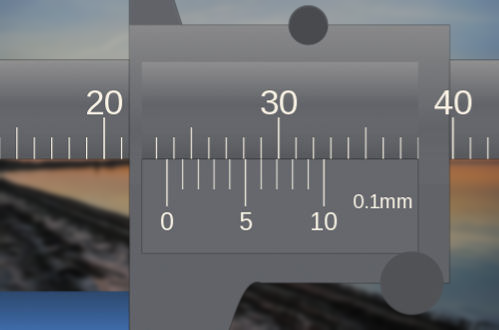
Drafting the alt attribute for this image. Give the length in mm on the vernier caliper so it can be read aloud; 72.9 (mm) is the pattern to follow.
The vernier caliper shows 23.6 (mm)
